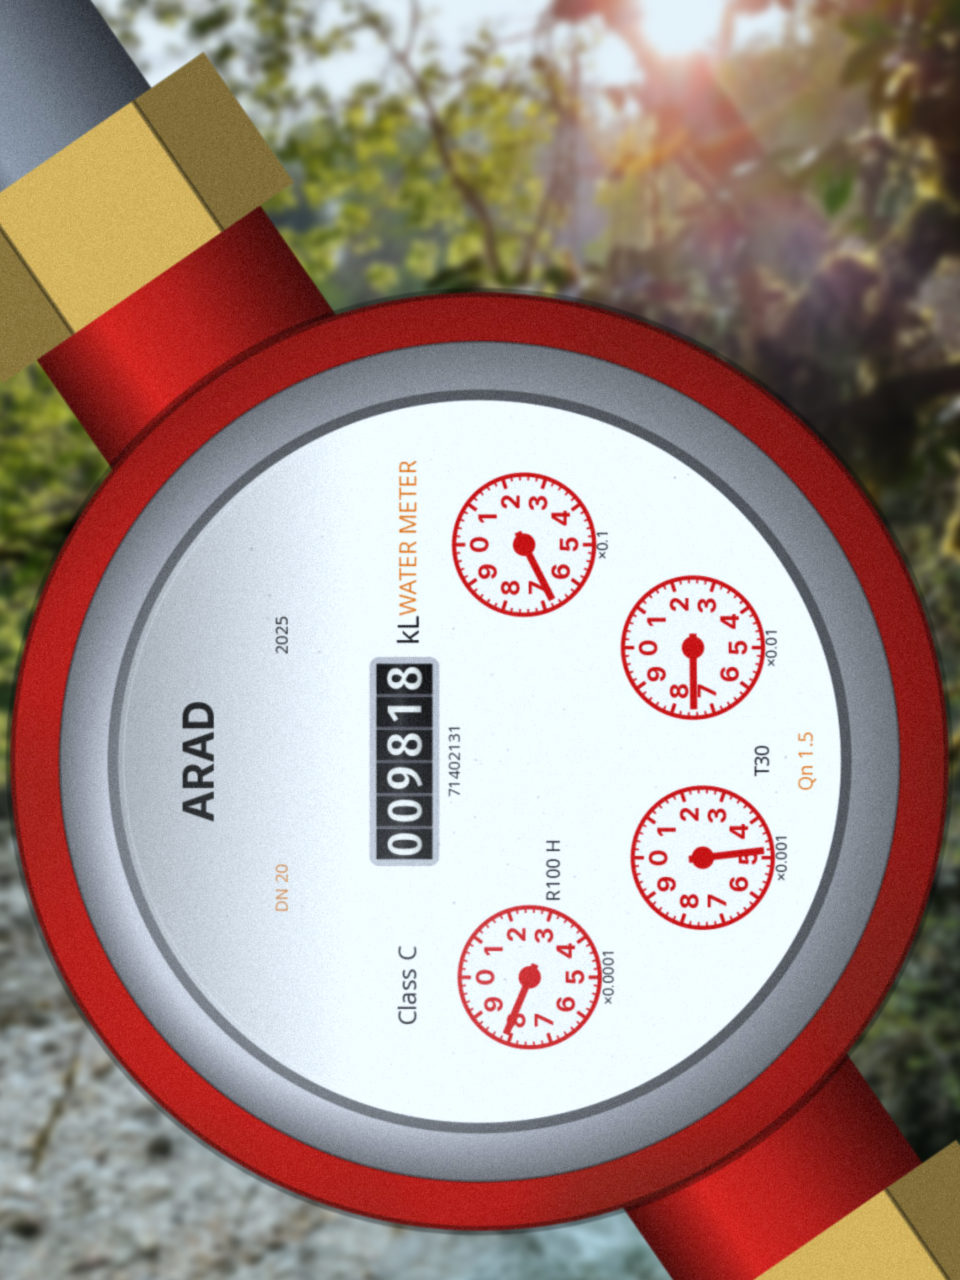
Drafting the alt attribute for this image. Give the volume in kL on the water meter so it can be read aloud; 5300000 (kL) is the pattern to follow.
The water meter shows 9818.6748 (kL)
